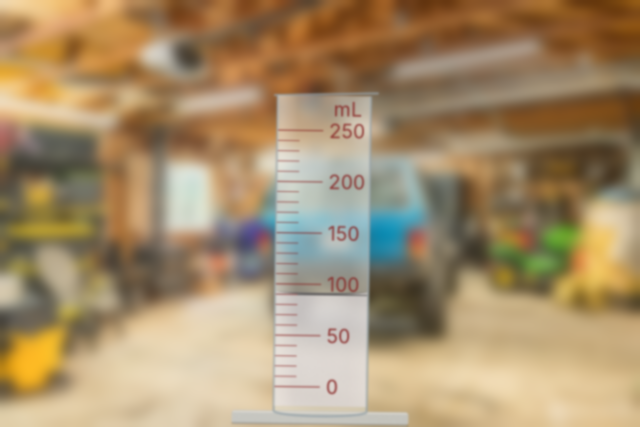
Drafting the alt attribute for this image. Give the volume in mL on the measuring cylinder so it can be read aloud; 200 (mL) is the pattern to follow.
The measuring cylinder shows 90 (mL)
